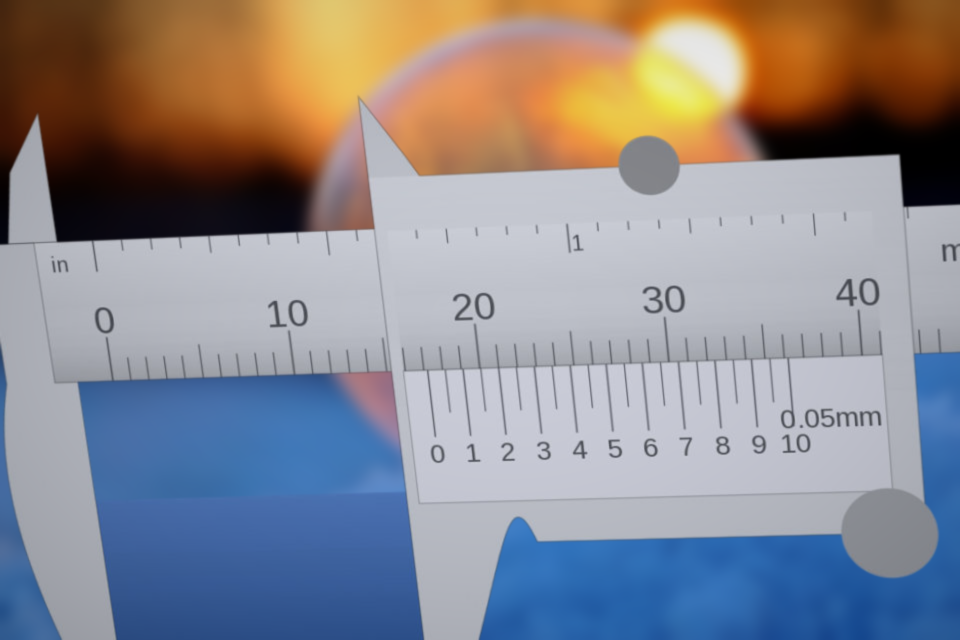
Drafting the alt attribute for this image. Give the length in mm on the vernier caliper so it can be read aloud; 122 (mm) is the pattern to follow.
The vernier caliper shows 17.2 (mm)
